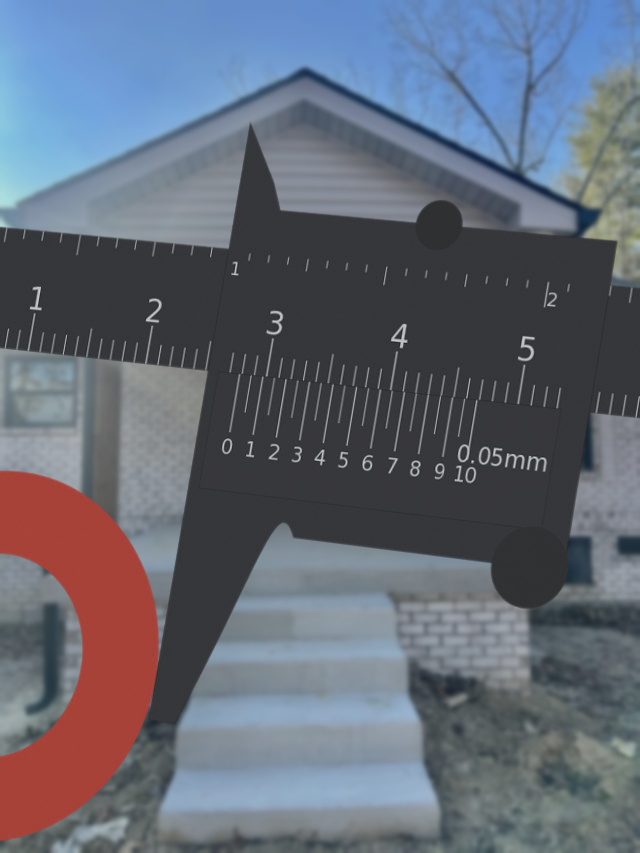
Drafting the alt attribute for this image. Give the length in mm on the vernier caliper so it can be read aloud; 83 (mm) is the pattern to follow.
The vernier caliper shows 27.8 (mm)
